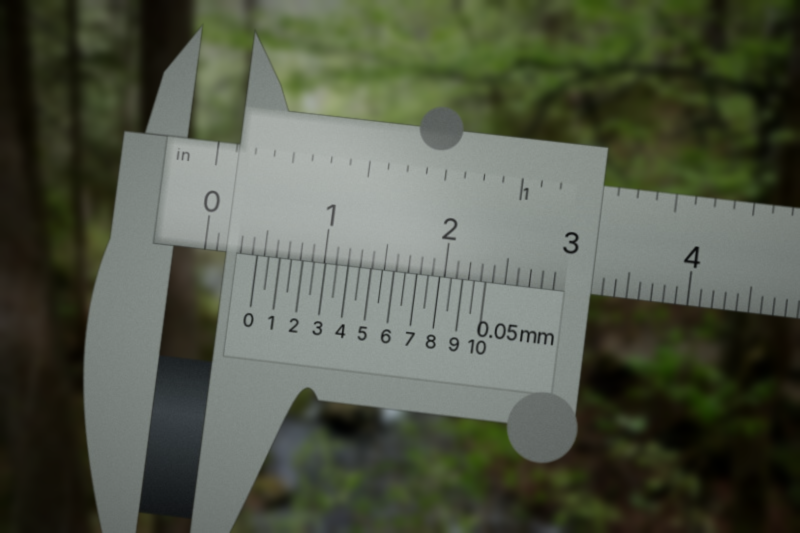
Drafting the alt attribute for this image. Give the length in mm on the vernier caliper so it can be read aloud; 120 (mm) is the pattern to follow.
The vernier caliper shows 4.4 (mm)
